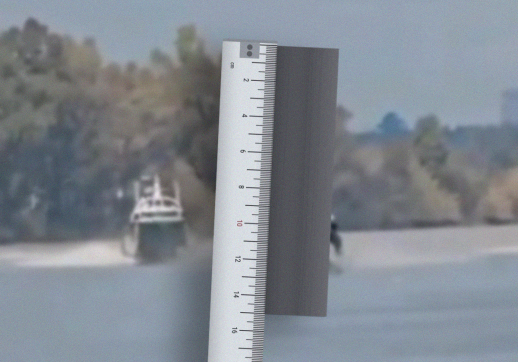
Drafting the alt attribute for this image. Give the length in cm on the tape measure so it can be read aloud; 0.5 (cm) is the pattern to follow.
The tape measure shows 15 (cm)
